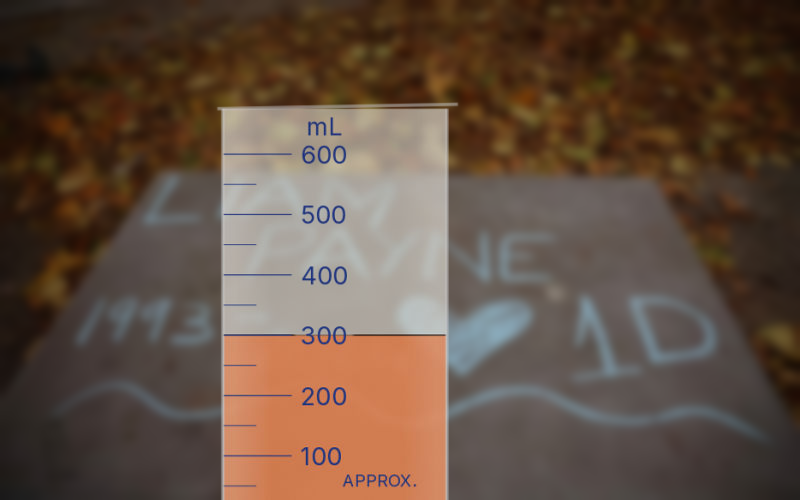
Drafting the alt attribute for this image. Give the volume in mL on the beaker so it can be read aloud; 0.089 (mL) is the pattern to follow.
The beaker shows 300 (mL)
